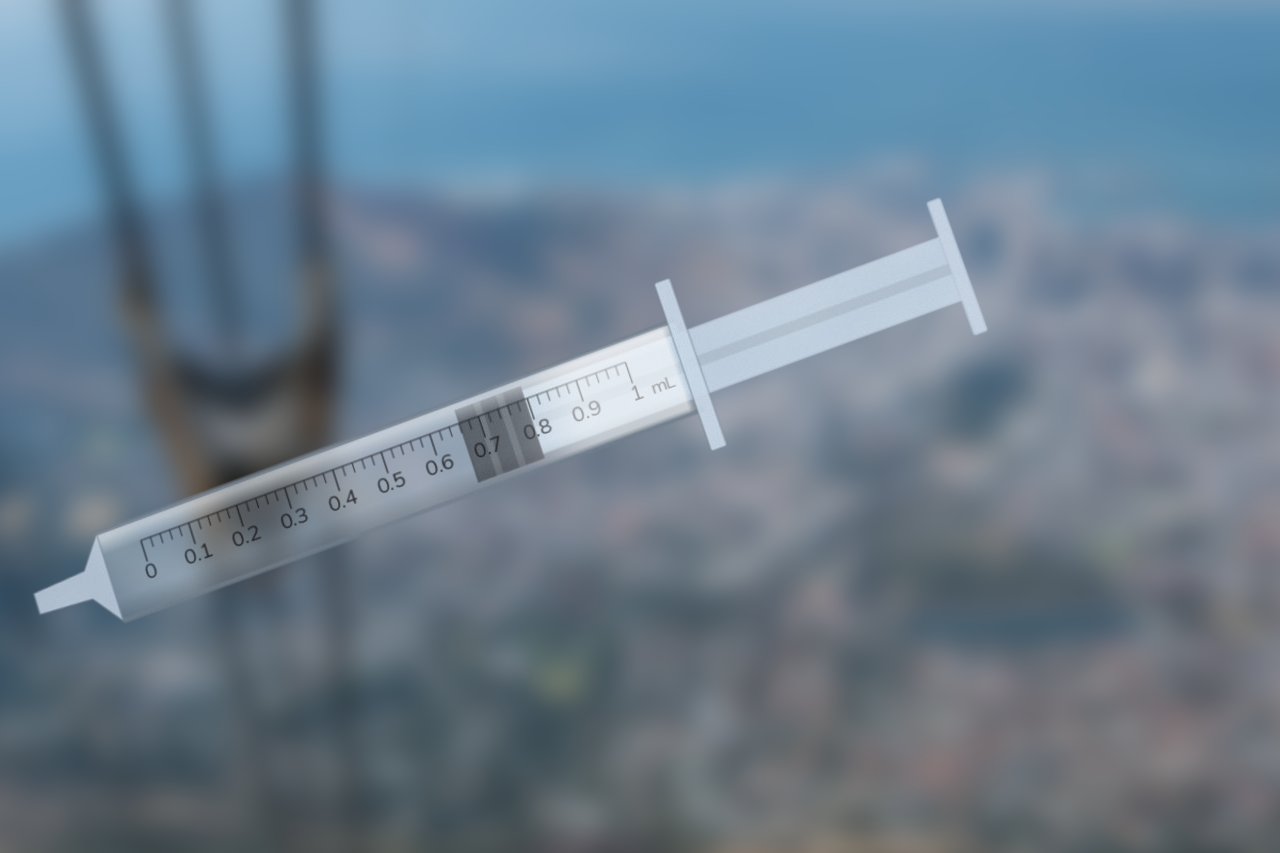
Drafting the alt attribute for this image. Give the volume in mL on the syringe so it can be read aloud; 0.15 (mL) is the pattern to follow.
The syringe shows 0.66 (mL)
